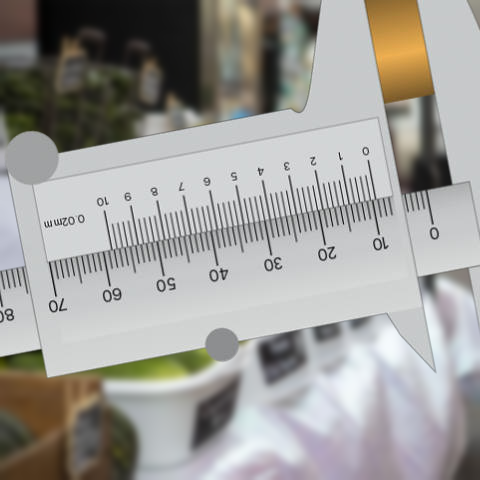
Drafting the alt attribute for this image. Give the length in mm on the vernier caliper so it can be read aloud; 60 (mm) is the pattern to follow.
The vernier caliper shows 9.4 (mm)
